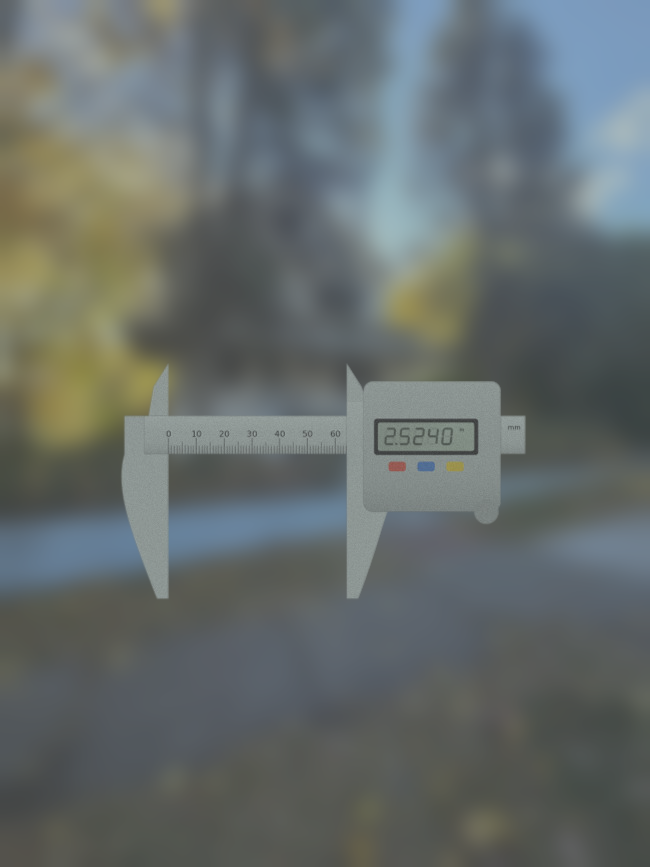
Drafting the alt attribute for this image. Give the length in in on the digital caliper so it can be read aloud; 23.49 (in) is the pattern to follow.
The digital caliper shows 2.5240 (in)
